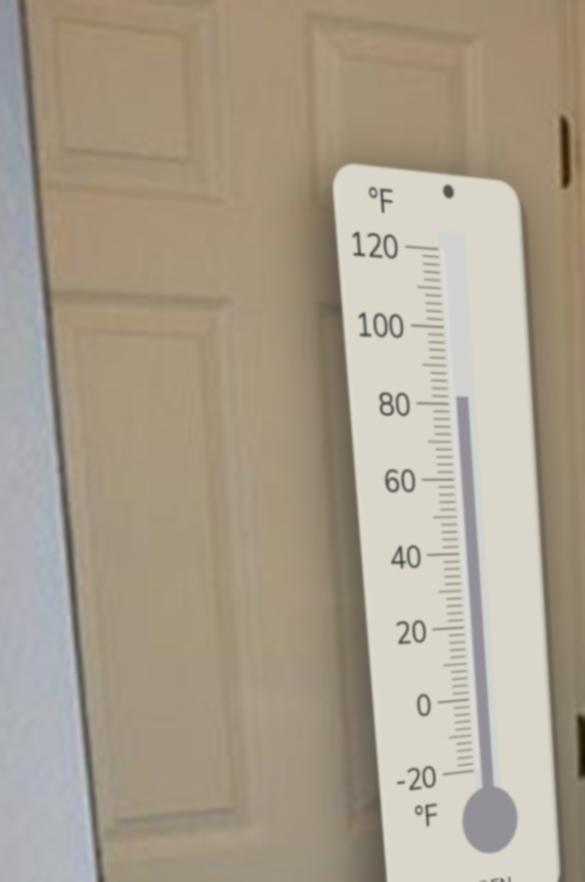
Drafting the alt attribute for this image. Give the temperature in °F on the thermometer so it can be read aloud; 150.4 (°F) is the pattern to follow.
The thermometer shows 82 (°F)
